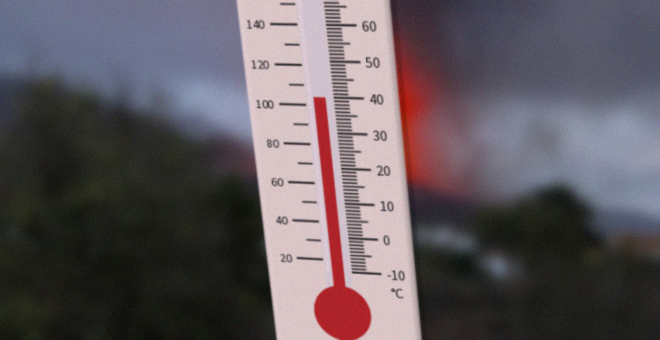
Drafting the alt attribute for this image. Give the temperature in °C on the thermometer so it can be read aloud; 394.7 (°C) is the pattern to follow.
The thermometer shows 40 (°C)
